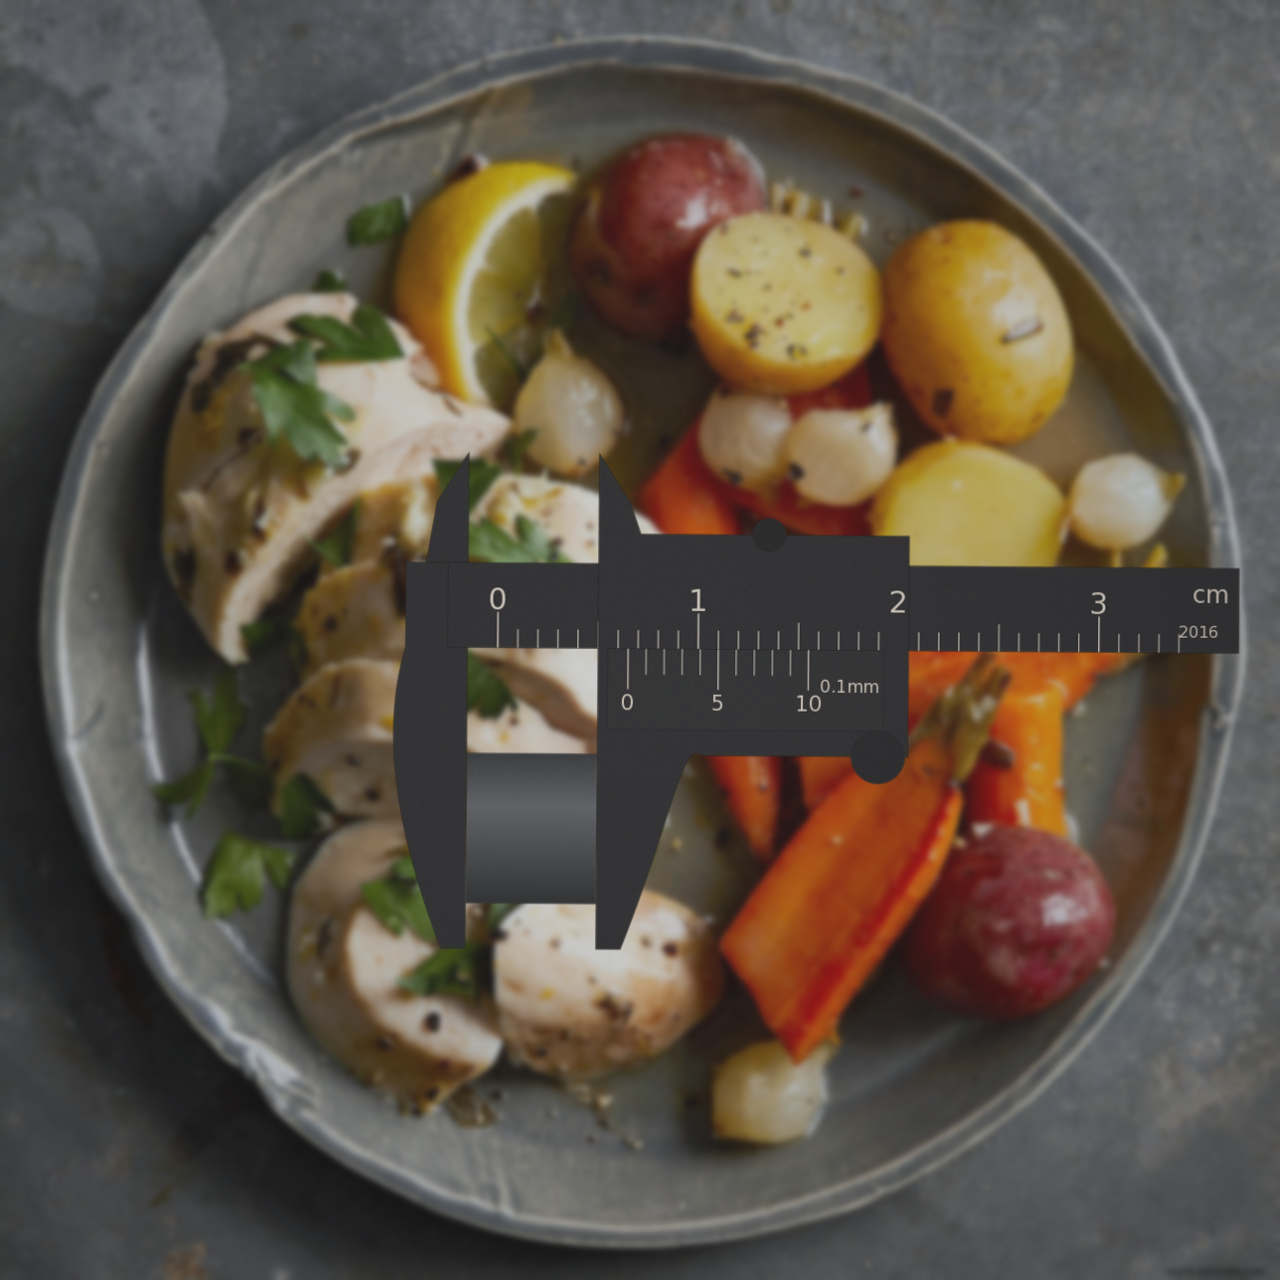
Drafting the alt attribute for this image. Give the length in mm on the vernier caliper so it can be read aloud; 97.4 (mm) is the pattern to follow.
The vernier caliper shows 6.5 (mm)
